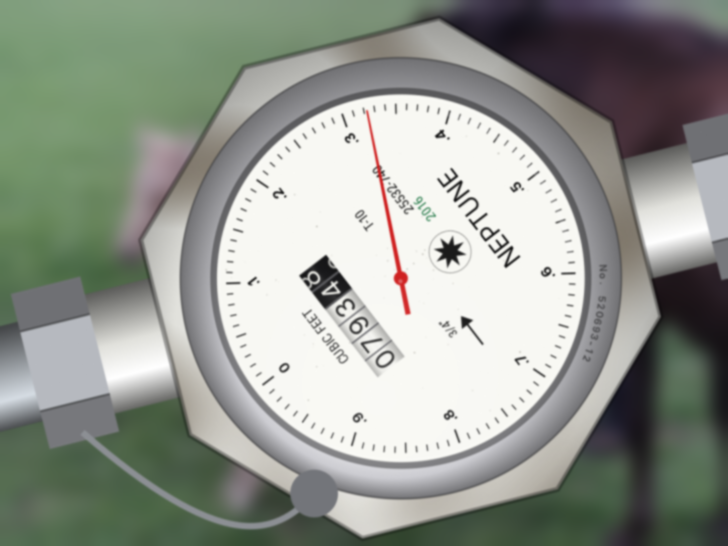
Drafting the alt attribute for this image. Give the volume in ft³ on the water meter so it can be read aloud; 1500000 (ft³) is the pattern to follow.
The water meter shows 79348.32 (ft³)
